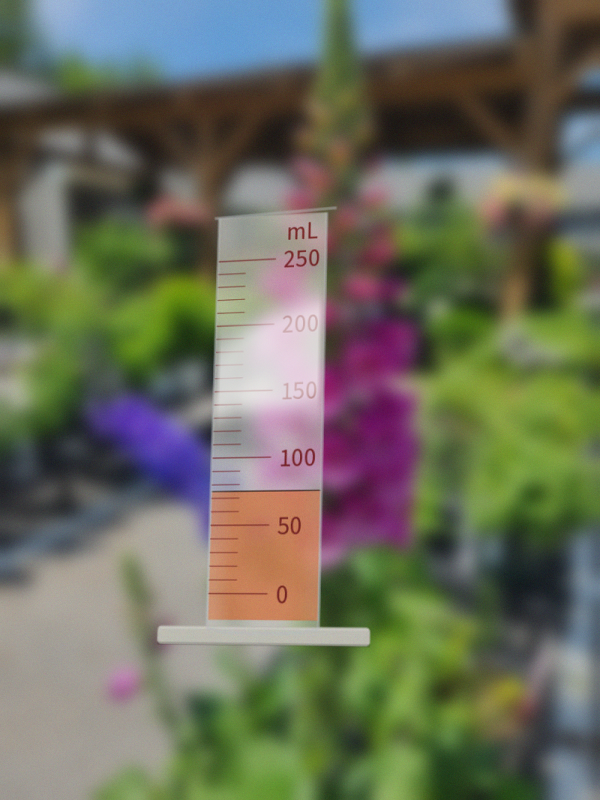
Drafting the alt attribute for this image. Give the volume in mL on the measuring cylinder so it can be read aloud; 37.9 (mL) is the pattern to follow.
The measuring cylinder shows 75 (mL)
